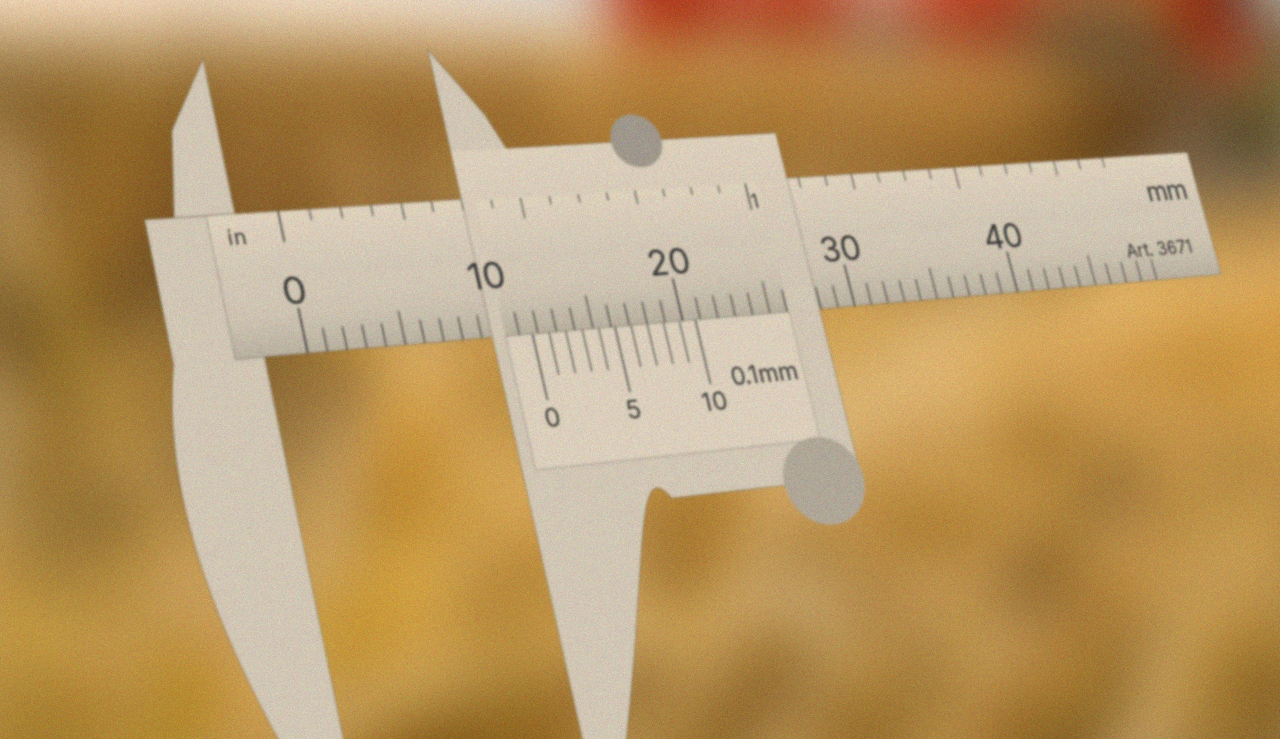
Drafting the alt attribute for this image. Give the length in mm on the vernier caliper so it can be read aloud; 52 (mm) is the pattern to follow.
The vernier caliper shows 11.7 (mm)
